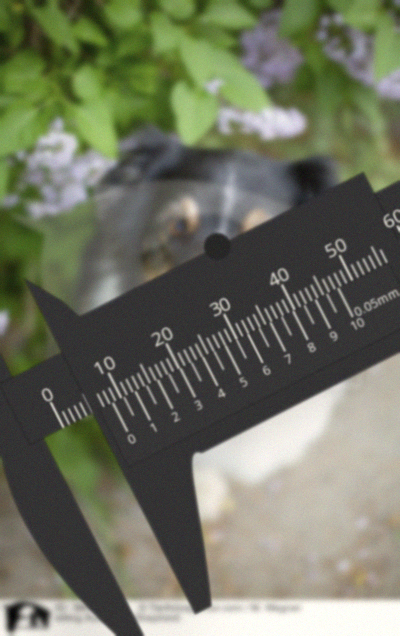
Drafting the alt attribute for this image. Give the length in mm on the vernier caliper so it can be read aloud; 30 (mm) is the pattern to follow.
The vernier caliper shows 8.5 (mm)
